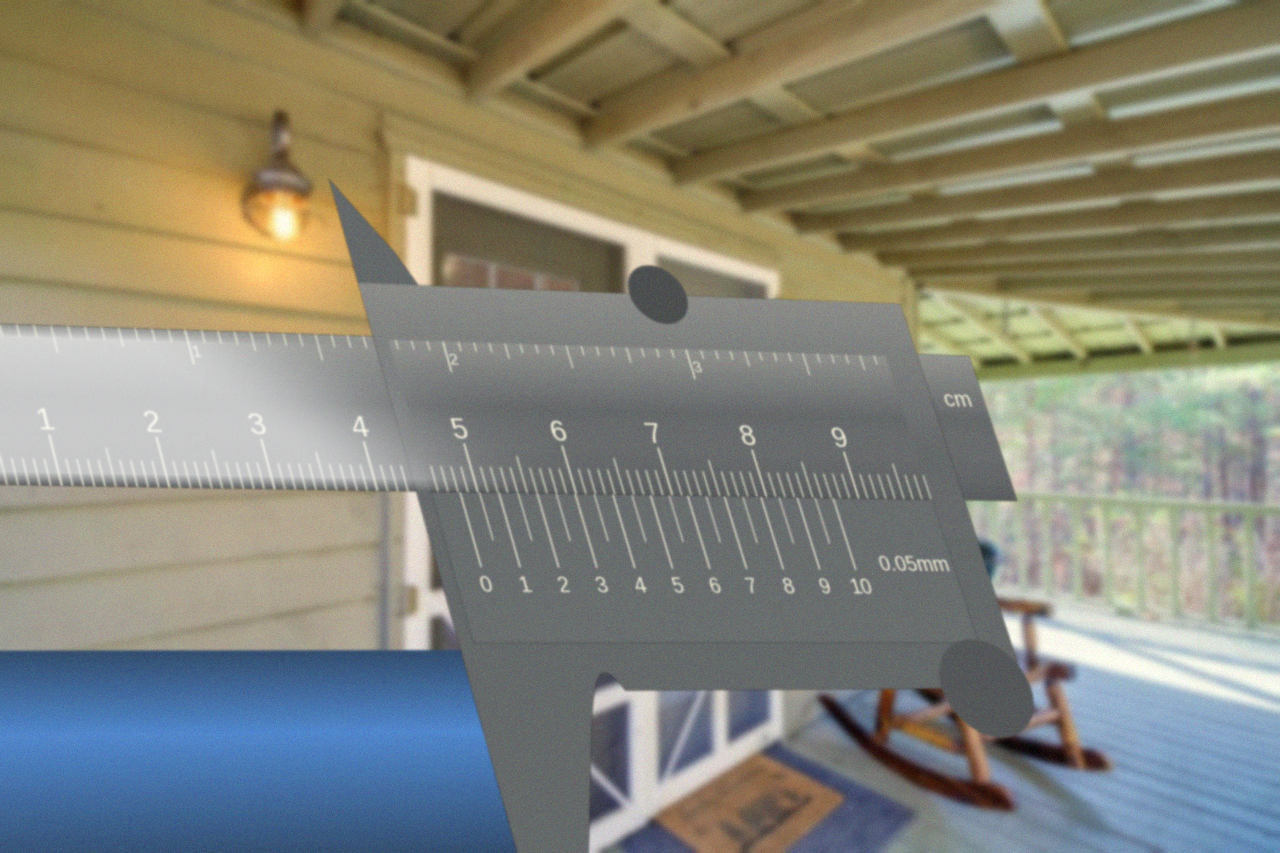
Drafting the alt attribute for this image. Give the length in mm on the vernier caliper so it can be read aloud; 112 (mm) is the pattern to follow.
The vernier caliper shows 48.2 (mm)
